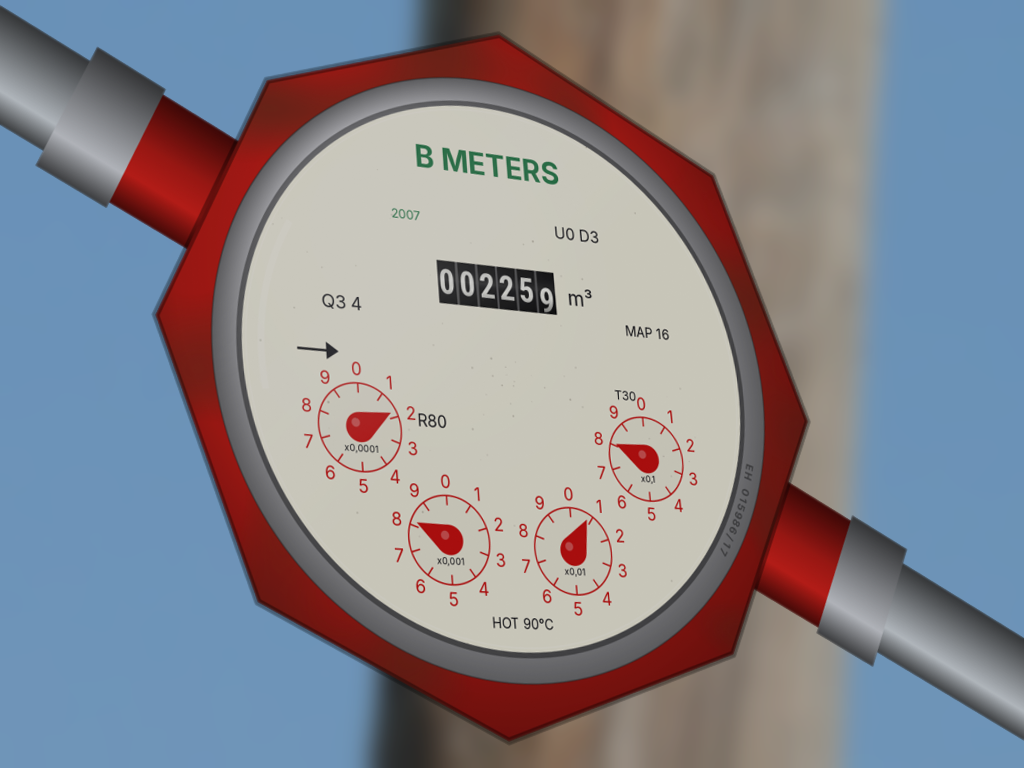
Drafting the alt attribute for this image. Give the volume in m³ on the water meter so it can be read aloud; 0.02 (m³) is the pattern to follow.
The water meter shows 2258.8081 (m³)
